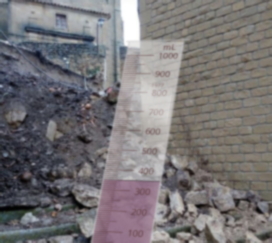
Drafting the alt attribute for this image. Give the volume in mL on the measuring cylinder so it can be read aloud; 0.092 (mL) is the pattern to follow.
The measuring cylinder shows 350 (mL)
